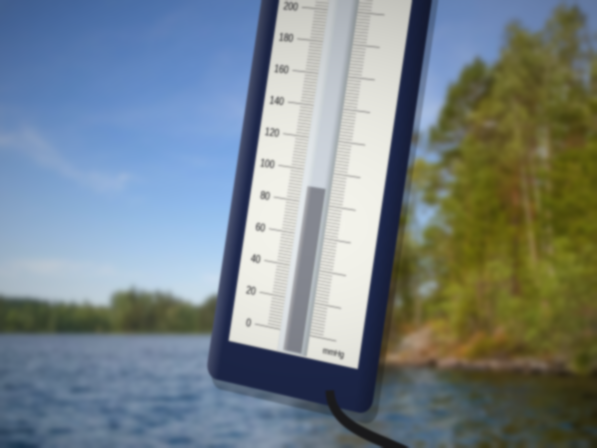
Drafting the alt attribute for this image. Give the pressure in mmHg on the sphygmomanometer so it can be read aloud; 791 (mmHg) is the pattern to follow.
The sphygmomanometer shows 90 (mmHg)
